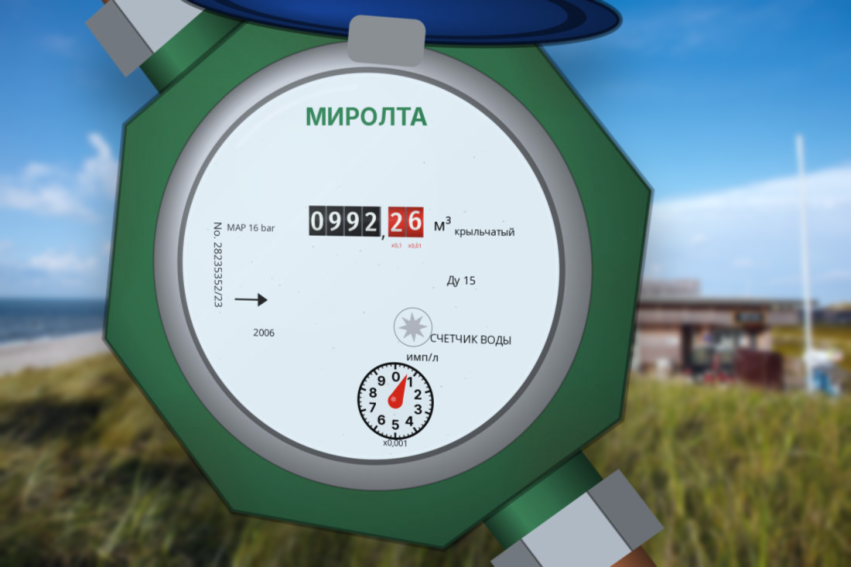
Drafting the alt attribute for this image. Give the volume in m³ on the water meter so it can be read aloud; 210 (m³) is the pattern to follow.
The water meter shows 992.260 (m³)
